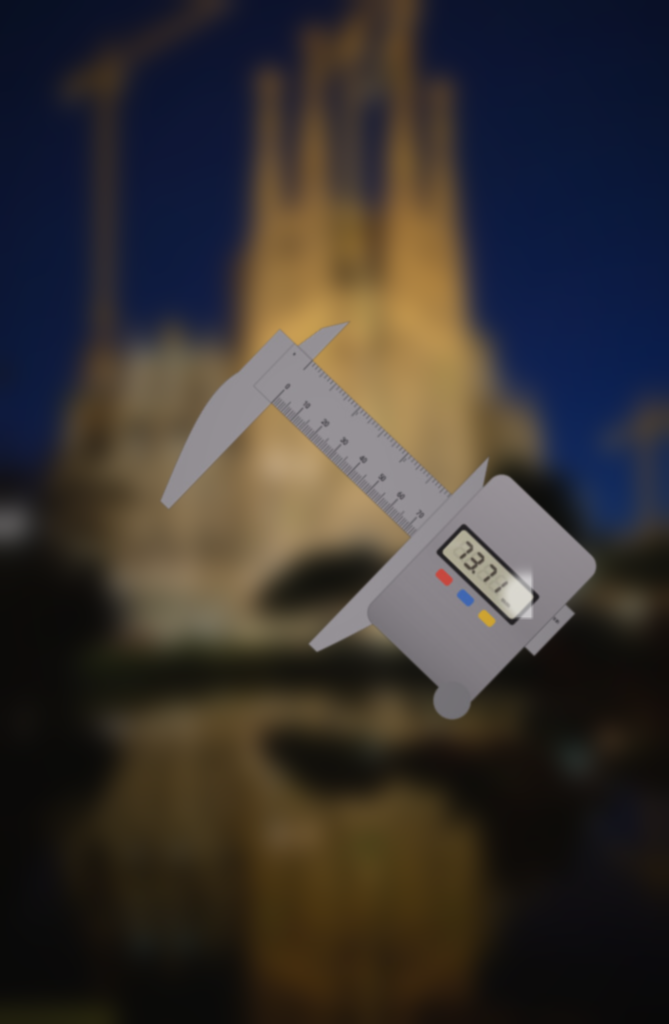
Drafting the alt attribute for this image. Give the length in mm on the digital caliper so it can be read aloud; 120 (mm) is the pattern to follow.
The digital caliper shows 73.71 (mm)
